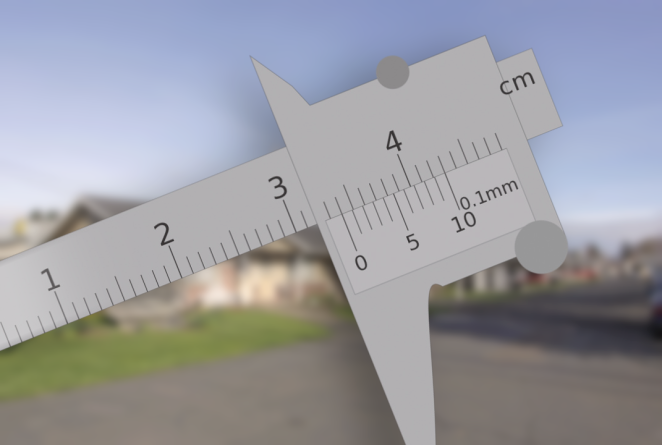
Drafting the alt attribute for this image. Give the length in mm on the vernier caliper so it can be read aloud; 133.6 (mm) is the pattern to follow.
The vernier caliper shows 34.0 (mm)
